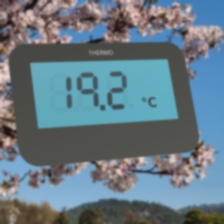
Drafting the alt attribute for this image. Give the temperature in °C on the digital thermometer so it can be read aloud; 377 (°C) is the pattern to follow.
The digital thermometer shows 19.2 (°C)
